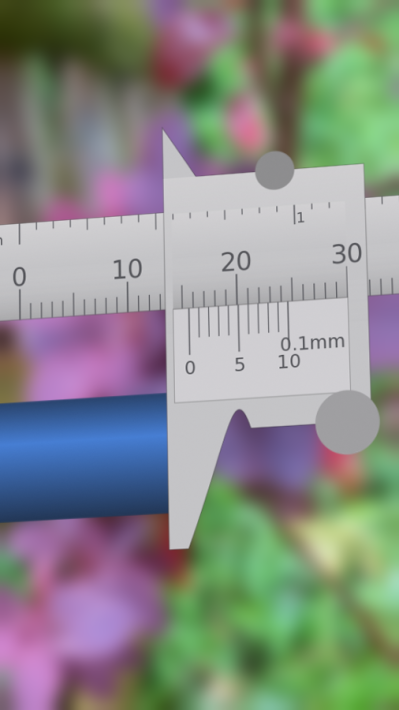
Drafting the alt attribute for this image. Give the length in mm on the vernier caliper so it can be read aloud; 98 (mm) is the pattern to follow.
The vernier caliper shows 15.6 (mm)
